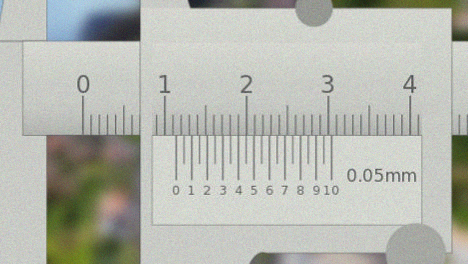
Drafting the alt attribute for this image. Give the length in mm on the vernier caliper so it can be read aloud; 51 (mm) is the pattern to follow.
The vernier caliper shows 11.4 (mm)
